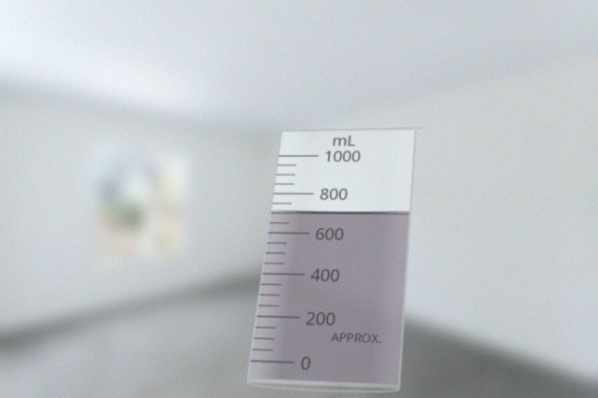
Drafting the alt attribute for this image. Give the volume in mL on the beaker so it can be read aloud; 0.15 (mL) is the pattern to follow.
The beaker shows 700 (mL)
